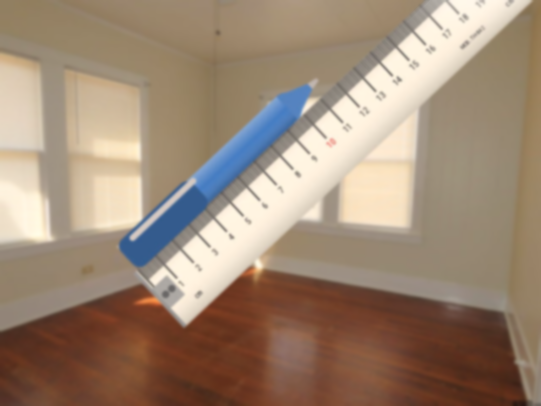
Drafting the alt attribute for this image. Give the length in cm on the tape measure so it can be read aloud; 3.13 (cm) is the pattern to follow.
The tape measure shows 11.5 (cm)
